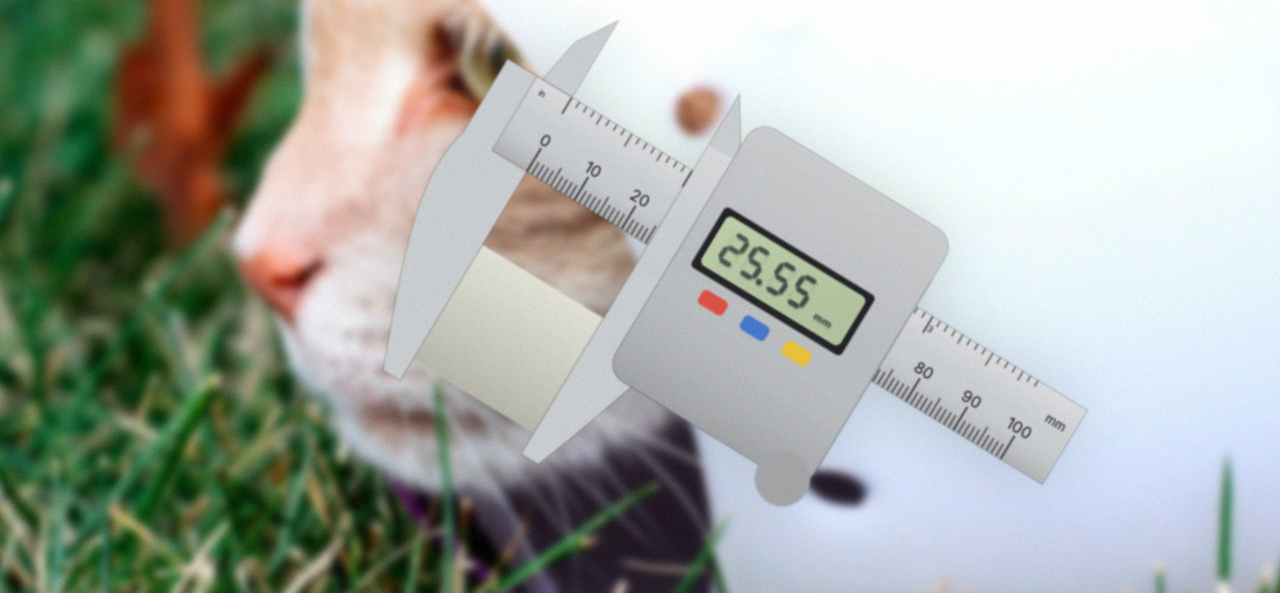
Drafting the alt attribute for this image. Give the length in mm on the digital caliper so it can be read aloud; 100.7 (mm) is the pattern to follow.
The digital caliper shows 25.55 (mm)
